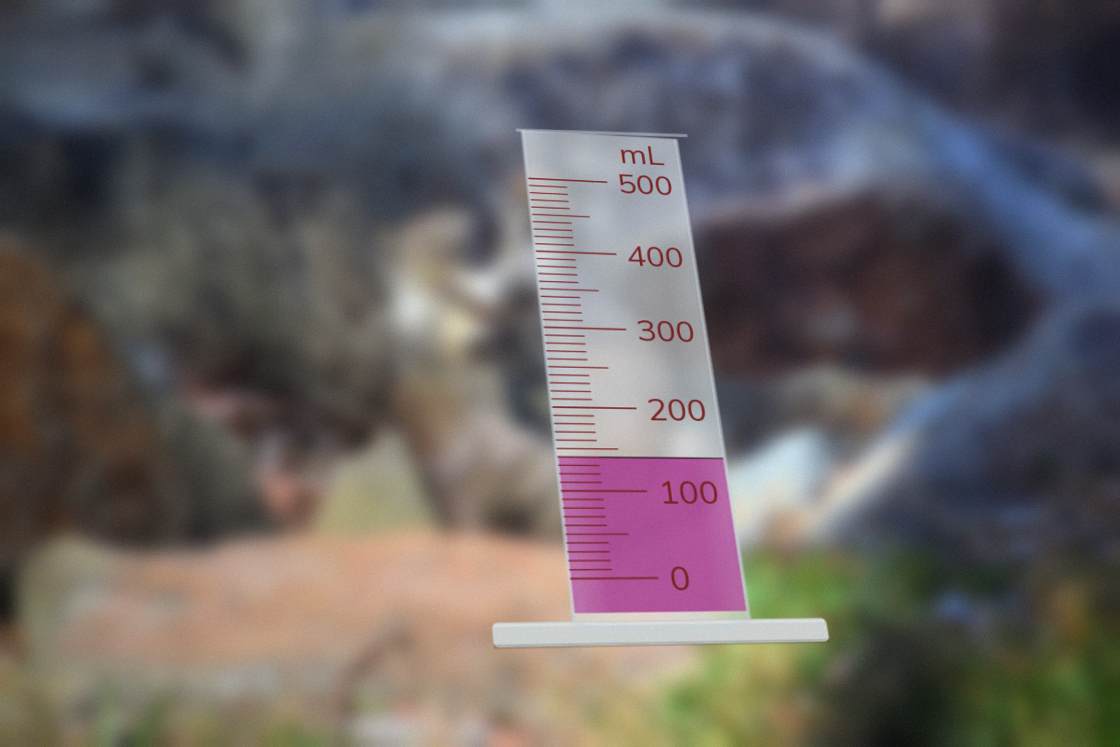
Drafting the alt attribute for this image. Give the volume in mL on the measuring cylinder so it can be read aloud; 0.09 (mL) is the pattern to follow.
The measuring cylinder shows 140 (mL)
